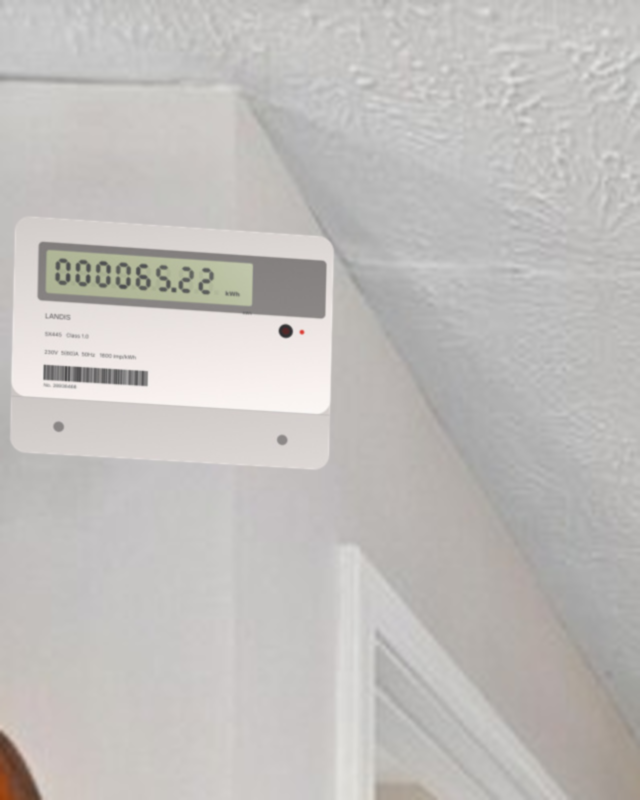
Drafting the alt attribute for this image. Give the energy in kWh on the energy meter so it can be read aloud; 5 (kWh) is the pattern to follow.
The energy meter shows 65.22 (kWh)
